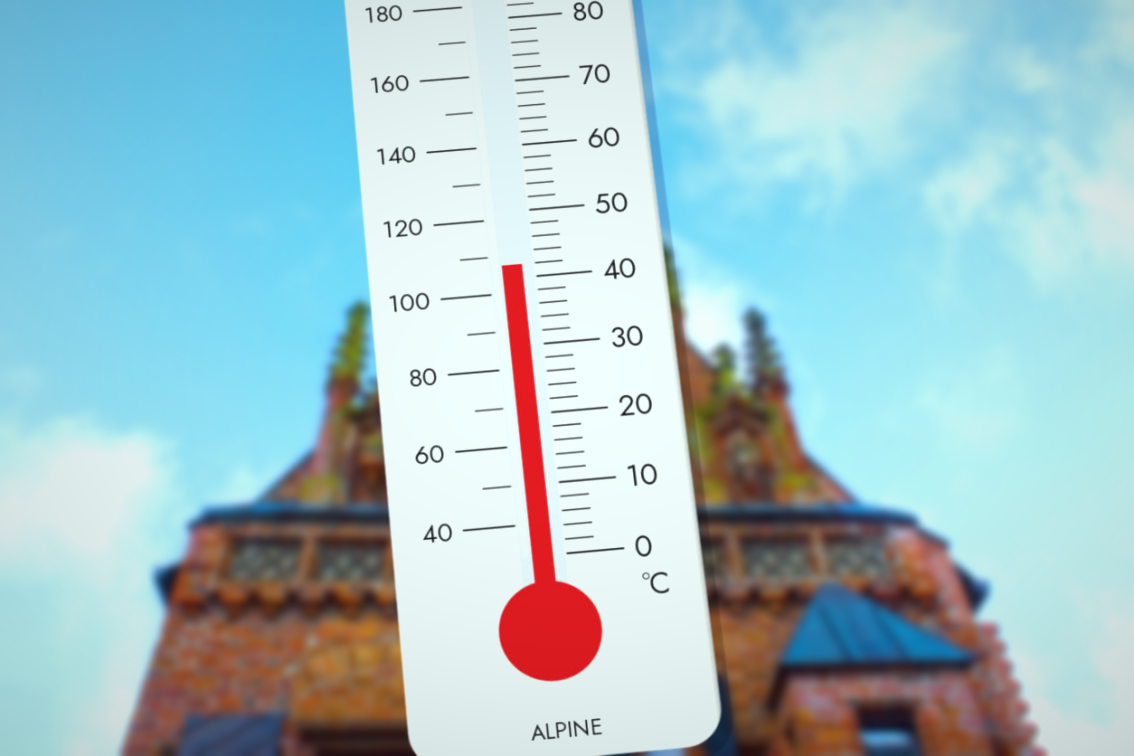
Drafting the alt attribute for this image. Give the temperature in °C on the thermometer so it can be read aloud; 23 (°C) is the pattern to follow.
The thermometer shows 42 (°C)
